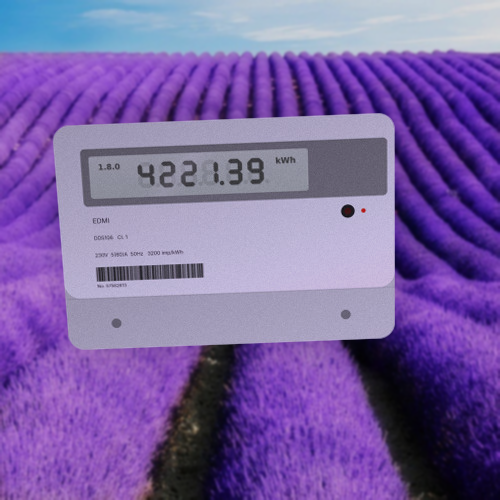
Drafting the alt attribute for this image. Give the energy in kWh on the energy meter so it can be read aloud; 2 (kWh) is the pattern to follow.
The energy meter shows 4221.39 (kWh)
